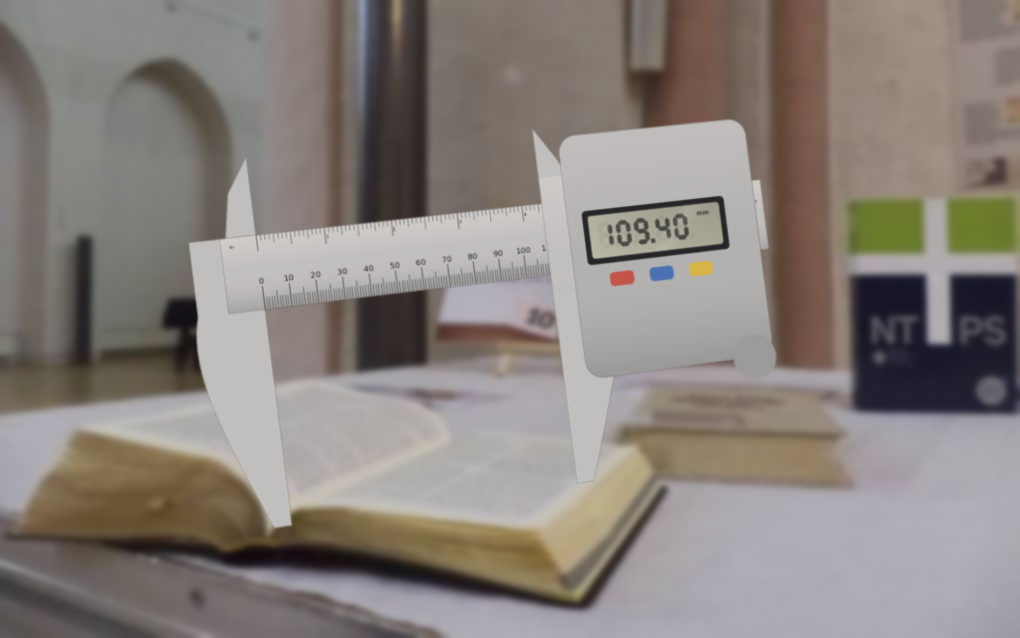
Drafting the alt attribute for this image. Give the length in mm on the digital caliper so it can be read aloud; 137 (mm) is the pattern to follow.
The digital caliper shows 109.40 (mm)
